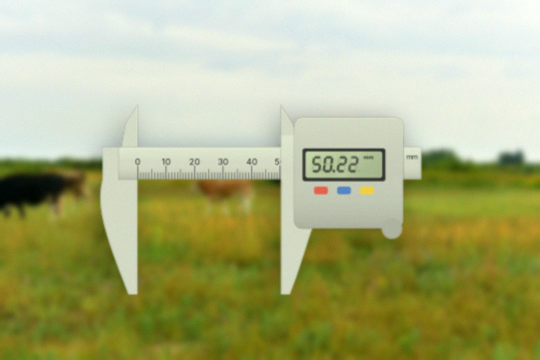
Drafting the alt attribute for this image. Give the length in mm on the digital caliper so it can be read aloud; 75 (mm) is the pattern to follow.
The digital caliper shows 50.22 (mm)
